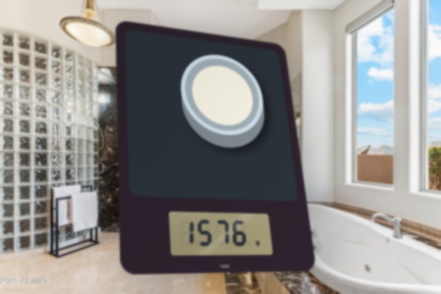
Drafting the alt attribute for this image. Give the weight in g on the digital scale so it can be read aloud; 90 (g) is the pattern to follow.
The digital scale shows 1576 (g)
